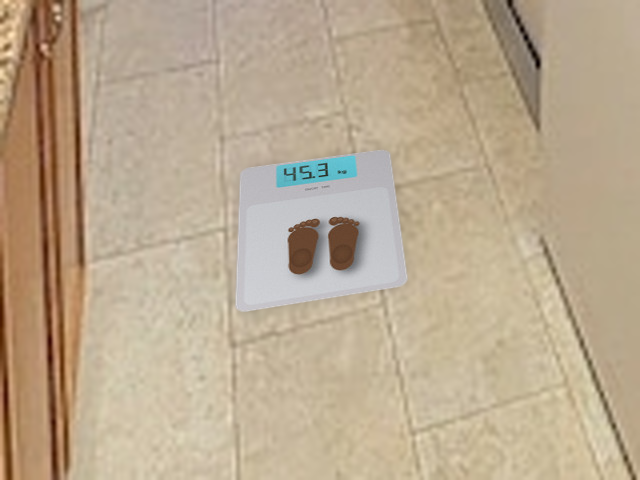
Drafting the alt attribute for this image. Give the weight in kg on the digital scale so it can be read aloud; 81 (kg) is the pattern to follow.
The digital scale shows 45.3 (kg)
